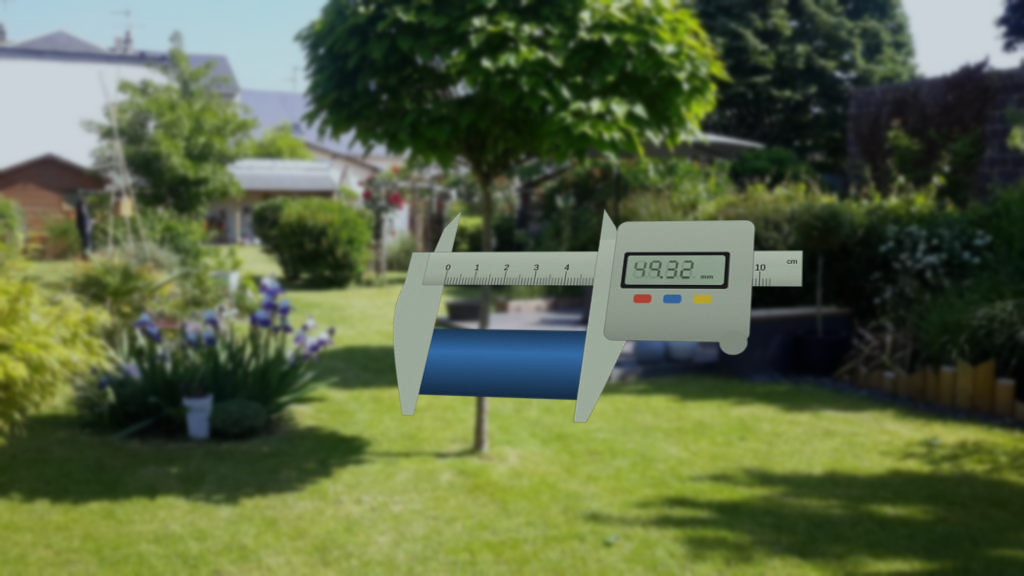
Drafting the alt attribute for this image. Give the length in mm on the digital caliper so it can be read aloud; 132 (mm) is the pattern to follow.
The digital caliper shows 49.32 (mm)
